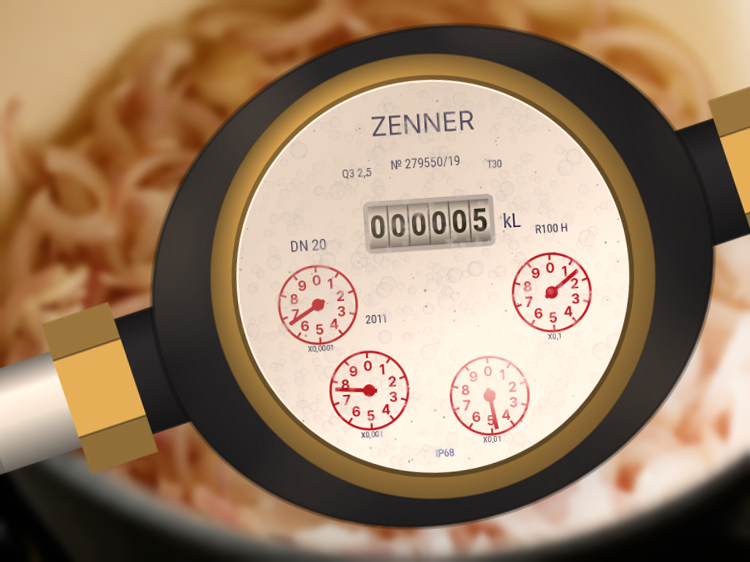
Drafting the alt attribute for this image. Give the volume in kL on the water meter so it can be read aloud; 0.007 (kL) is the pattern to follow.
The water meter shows 5.1476 (kL)
